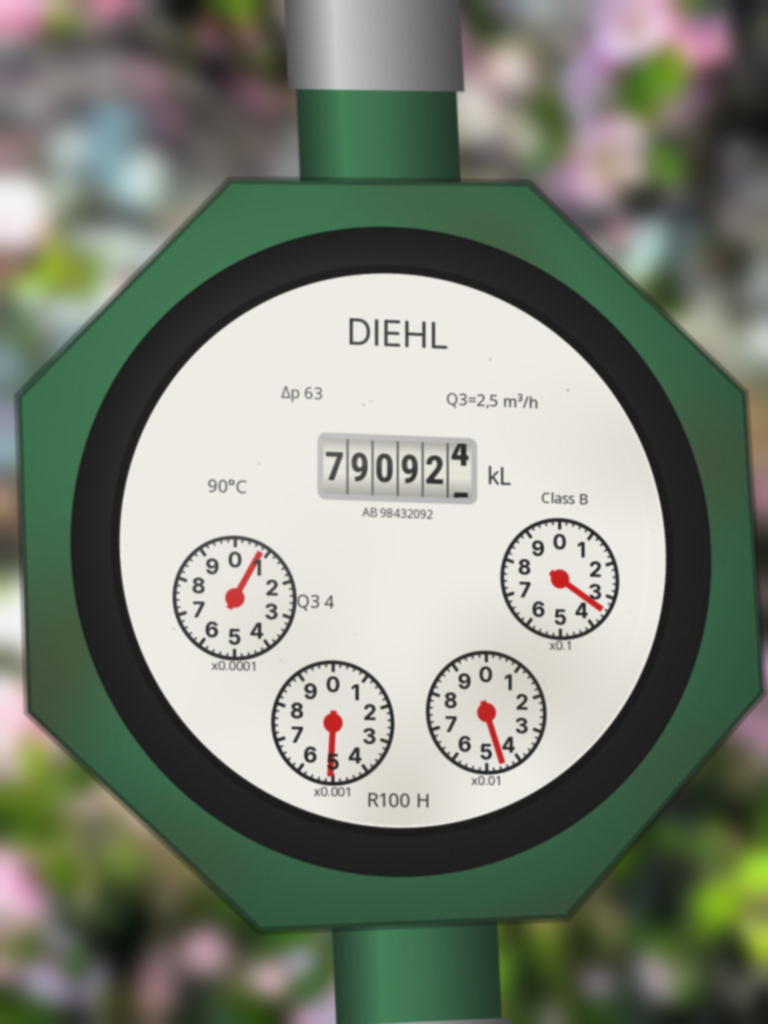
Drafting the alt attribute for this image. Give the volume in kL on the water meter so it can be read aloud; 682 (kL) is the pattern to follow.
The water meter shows 790924.3450 (kL)
